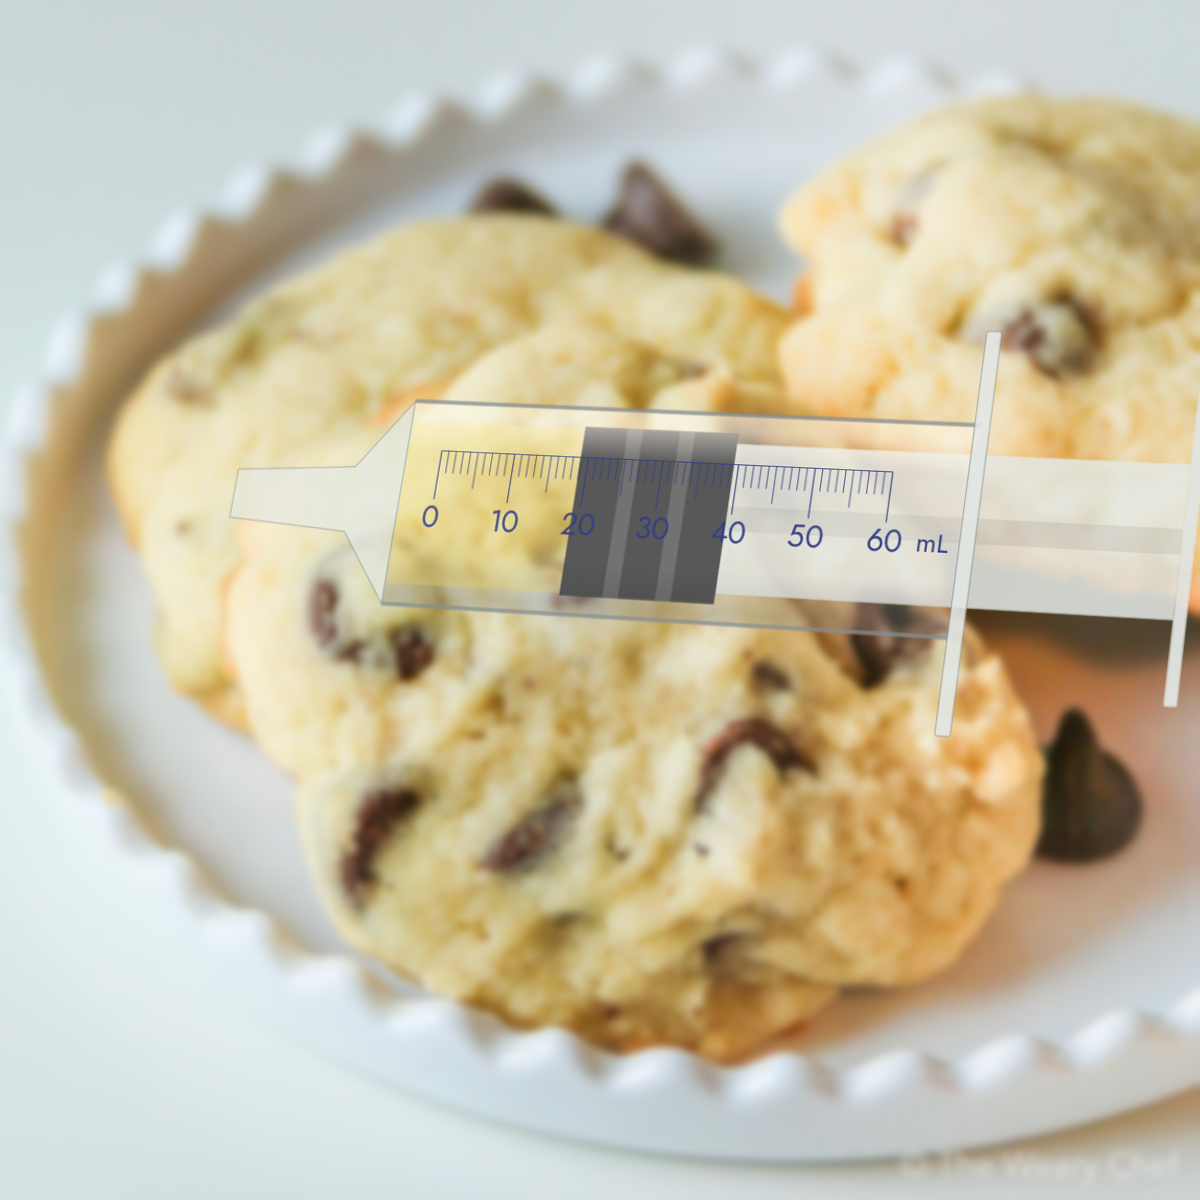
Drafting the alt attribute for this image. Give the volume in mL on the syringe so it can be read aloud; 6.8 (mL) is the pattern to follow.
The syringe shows 19 (mL)
